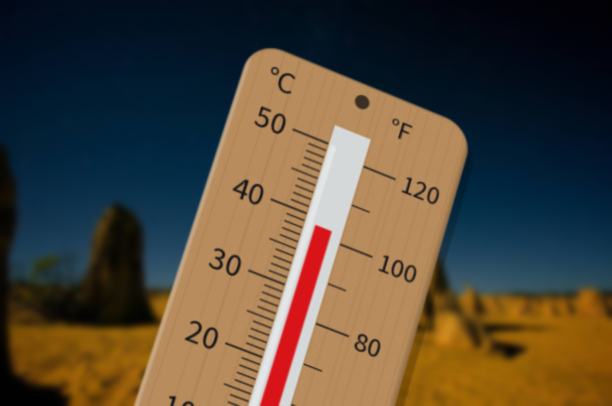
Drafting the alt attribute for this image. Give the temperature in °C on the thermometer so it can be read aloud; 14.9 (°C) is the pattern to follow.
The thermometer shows 39 (°C)
